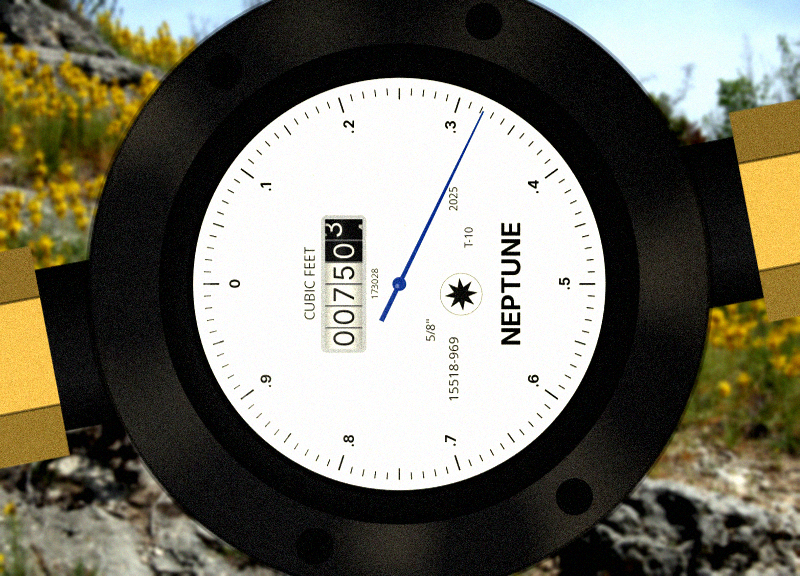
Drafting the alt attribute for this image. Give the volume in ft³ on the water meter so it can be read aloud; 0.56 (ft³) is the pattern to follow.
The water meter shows 7503.32 (ft³)
